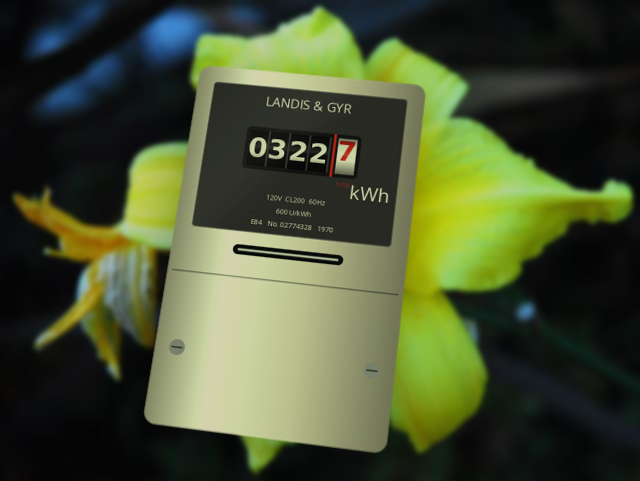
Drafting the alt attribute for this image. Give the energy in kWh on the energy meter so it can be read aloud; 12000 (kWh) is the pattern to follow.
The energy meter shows 322.7 (kWh)
